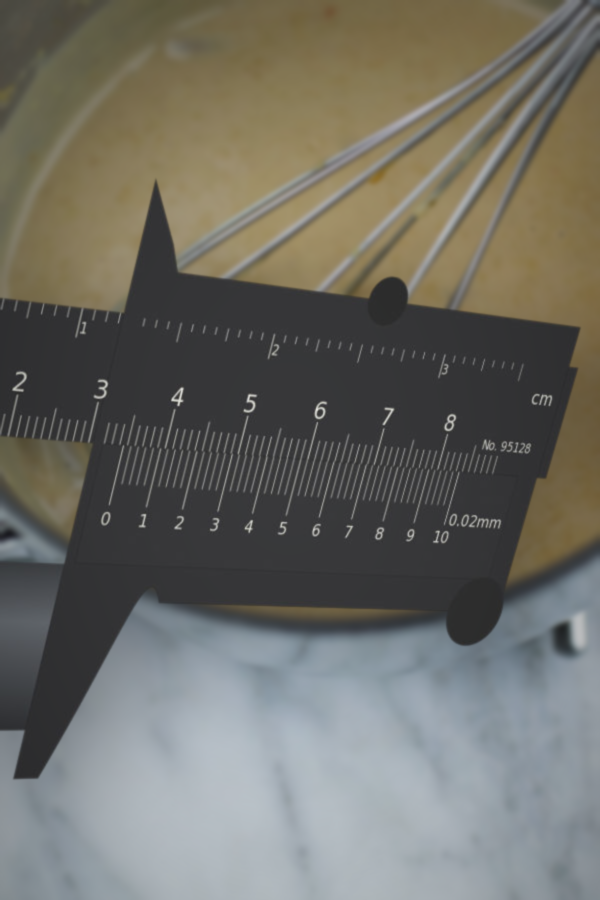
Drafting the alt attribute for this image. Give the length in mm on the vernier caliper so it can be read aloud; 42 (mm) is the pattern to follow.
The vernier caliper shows 34.5 (mm)
